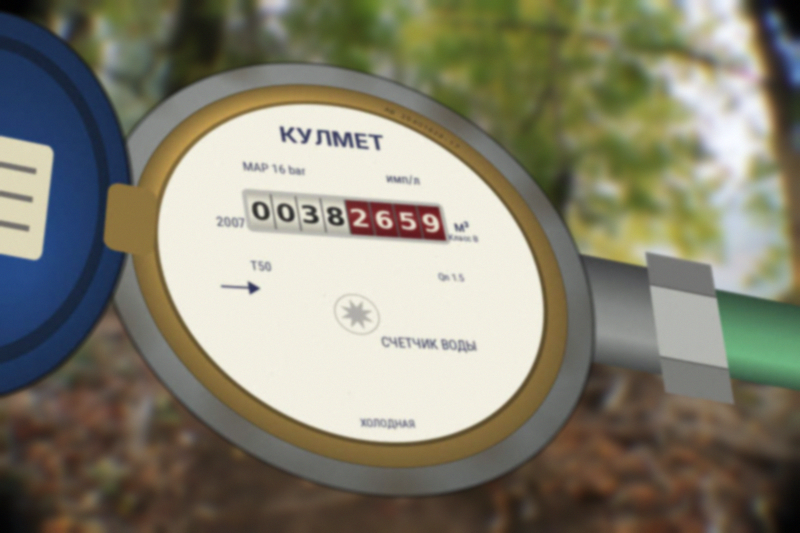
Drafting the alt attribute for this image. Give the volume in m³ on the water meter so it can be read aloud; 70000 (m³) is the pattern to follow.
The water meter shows 38.2659 (m³)
